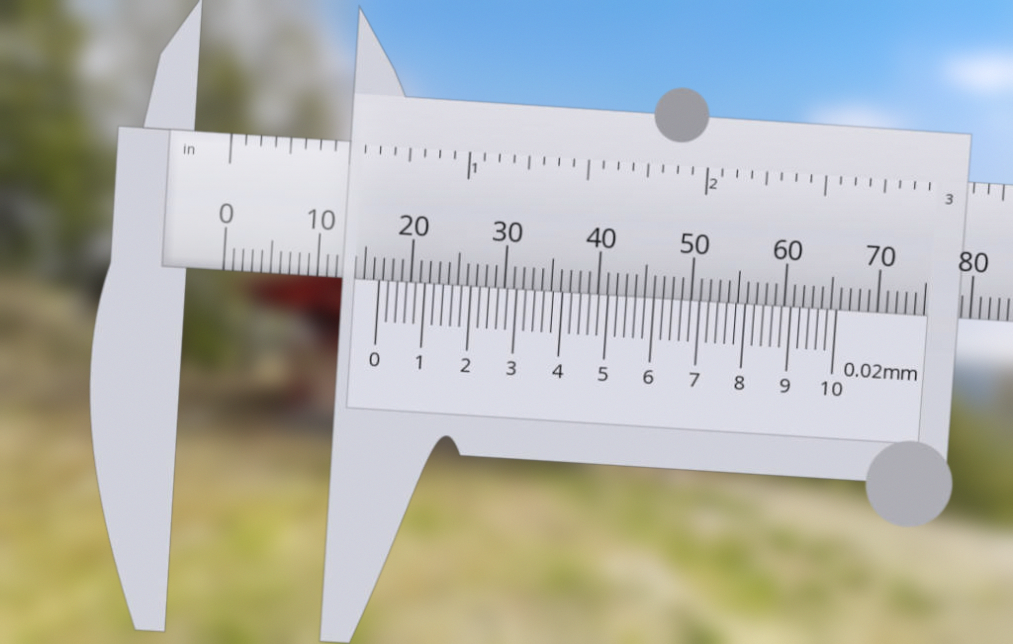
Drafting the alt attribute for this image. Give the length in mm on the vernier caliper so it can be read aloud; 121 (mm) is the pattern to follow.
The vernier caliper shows 16.6 (mm)
